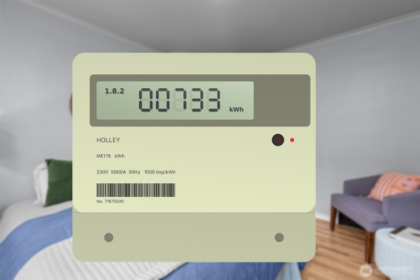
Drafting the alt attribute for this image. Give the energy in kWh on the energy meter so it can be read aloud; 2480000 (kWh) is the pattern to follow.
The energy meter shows 733 (kWh)
